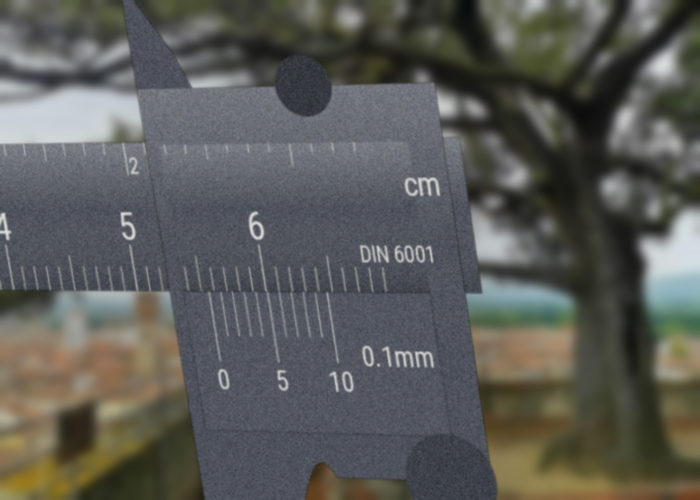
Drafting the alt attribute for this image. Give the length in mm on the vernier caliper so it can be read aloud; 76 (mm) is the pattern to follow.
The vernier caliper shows 55.6 (mm)
